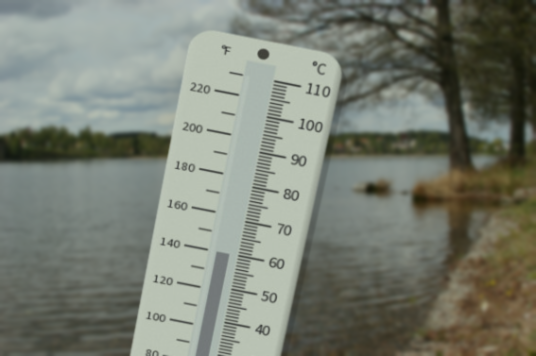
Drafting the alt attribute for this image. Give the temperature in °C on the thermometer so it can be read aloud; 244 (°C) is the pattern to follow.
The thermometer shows 60 (°C)
